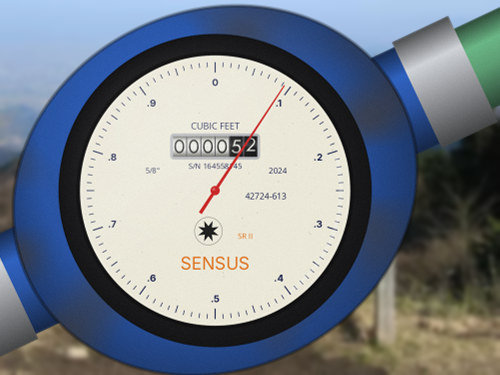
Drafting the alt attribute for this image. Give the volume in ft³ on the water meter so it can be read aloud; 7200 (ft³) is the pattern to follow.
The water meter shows 52.09 (ft³)
